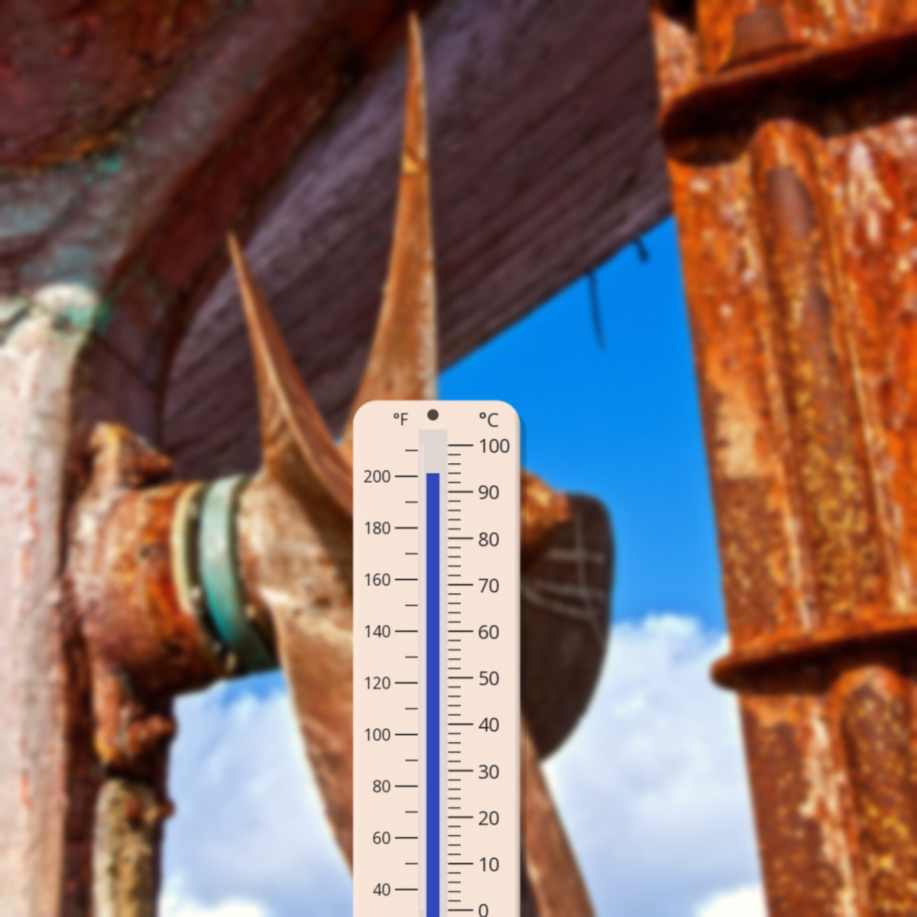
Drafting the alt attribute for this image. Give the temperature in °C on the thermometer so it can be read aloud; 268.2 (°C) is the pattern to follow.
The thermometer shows 94 (°C)
